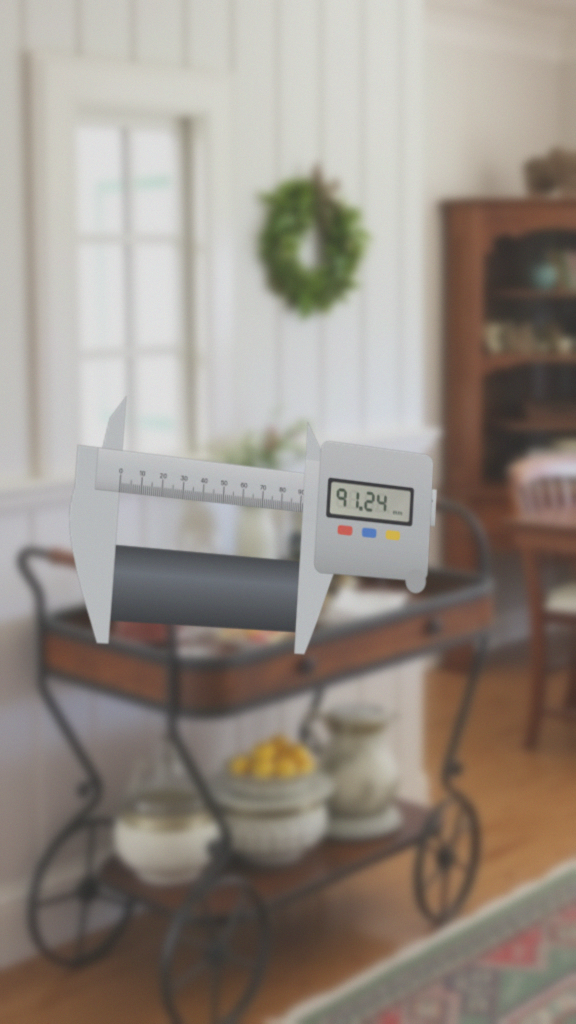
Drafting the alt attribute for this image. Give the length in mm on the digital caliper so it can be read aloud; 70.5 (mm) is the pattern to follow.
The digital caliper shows 91.24 (mm)
